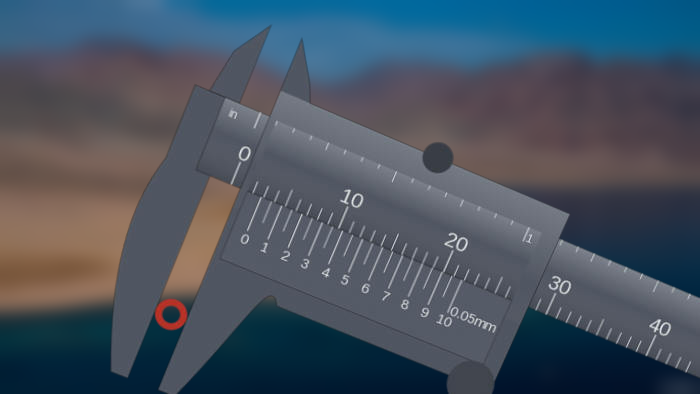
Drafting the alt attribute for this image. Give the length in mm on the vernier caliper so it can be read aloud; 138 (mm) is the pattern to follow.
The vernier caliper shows 2.8 (mm)
